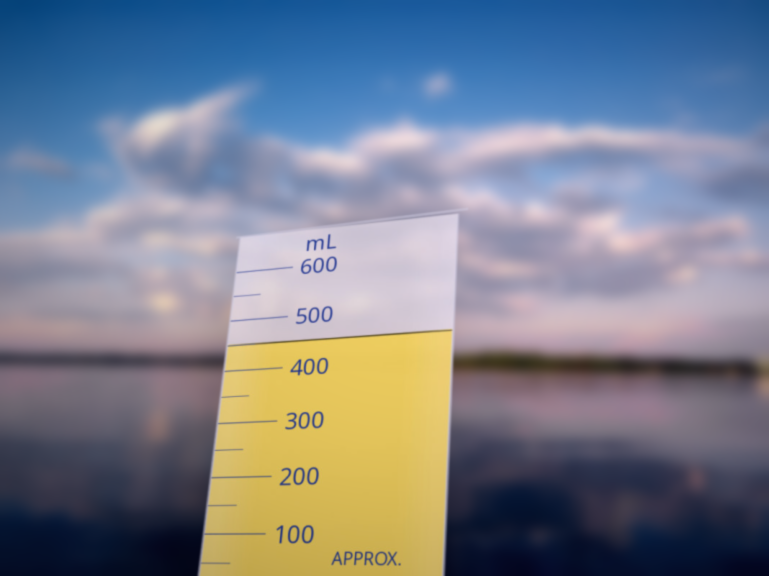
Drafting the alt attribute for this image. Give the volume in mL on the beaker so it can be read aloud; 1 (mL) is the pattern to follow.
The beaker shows 450 (mL)
